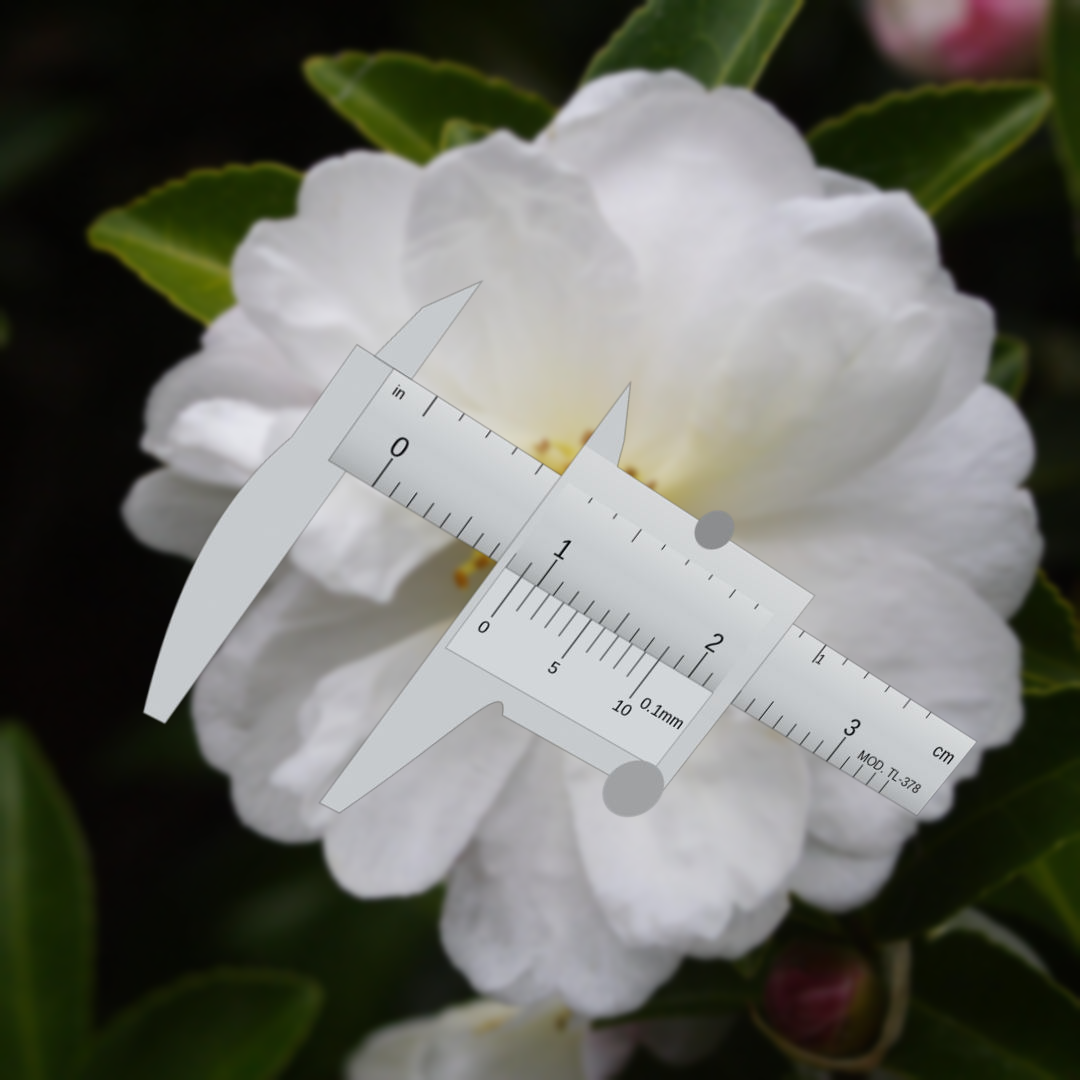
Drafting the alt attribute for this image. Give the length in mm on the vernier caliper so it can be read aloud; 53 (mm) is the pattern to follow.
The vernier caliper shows 9.0 (mm)
